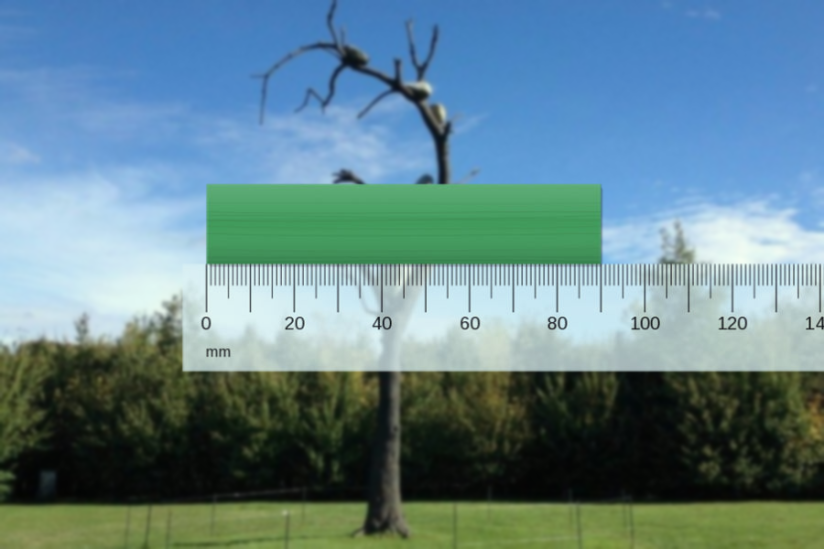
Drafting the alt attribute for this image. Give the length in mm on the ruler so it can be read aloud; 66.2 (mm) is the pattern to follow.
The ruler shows 90 (mm)
